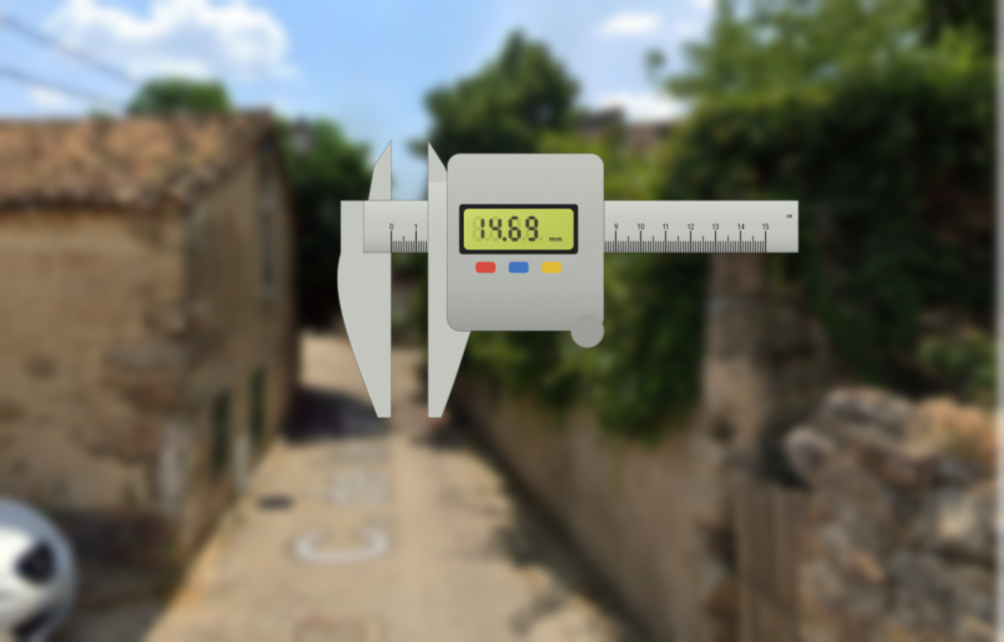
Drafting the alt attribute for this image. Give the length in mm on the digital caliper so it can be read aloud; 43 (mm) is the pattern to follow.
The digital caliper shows 14.69 (mm)
